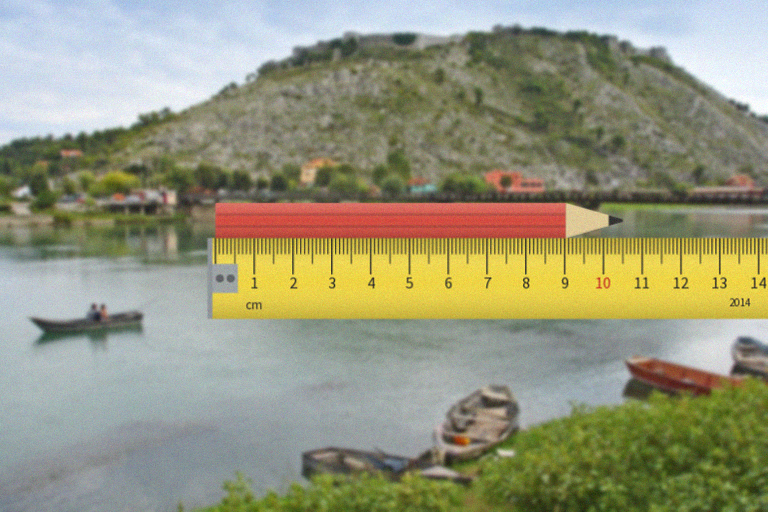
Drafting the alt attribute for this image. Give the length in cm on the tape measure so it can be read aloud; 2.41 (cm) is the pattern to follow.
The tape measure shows 10.5 (cm)
